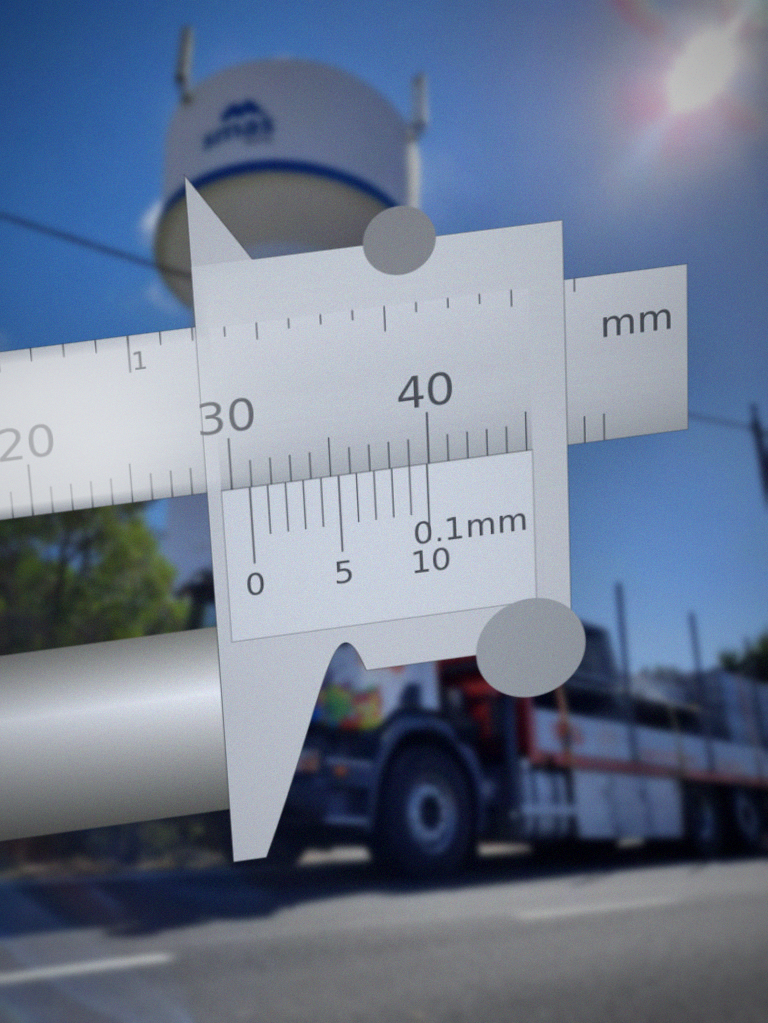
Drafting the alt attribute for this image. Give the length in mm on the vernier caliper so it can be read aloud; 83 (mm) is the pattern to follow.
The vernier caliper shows 30.9 (mm)
